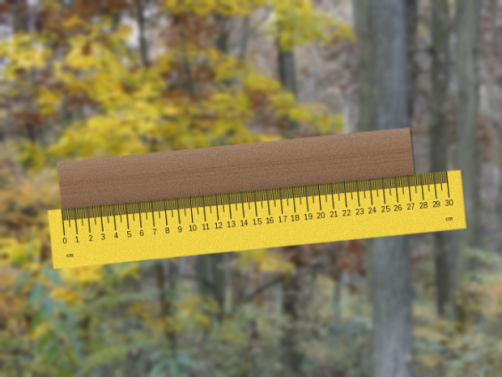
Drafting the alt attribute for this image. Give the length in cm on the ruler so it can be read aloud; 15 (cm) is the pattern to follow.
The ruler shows 27.5 (cm)
